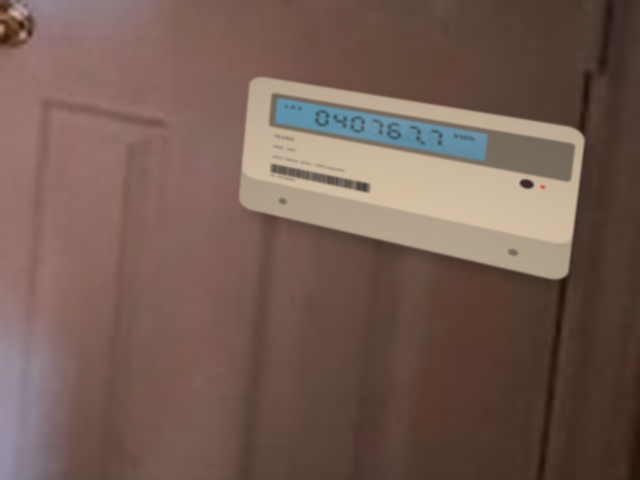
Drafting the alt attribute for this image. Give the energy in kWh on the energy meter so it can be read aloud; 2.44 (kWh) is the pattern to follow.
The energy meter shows 40767.7 (kWh)
